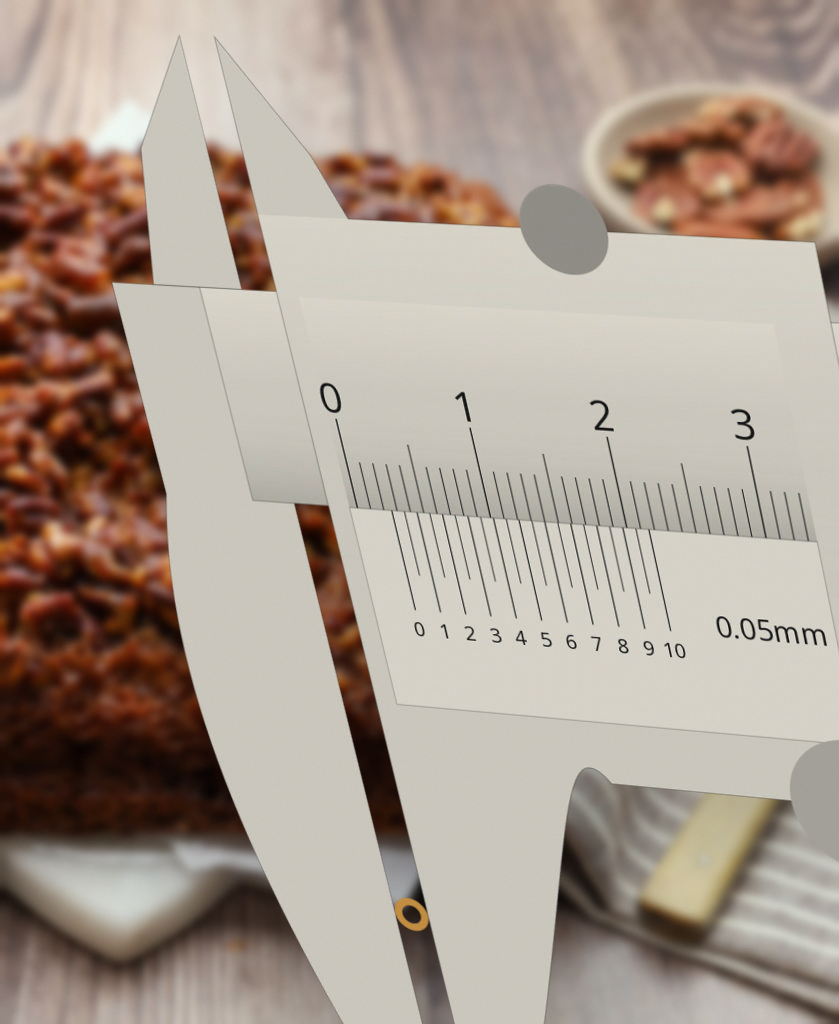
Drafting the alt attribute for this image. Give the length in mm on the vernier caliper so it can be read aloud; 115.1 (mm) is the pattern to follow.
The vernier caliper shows 2.6 (mm)
